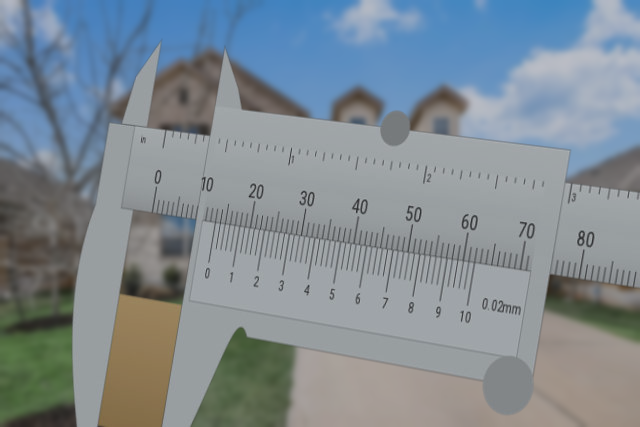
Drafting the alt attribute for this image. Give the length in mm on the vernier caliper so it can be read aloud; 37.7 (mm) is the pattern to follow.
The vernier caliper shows 13.0 (mm)
